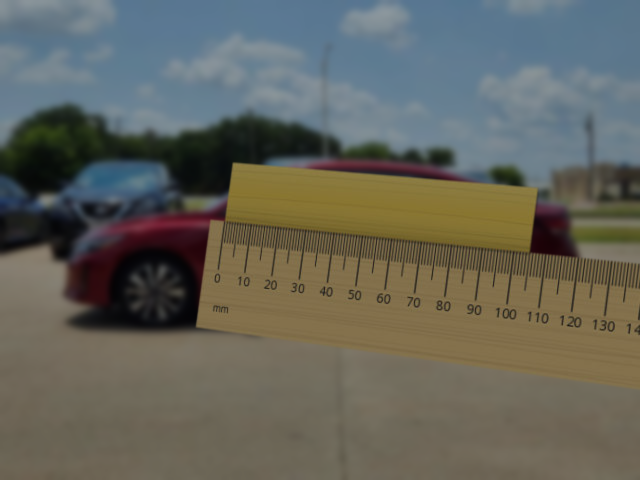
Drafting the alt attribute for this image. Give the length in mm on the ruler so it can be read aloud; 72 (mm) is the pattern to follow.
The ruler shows 105 (mm)
